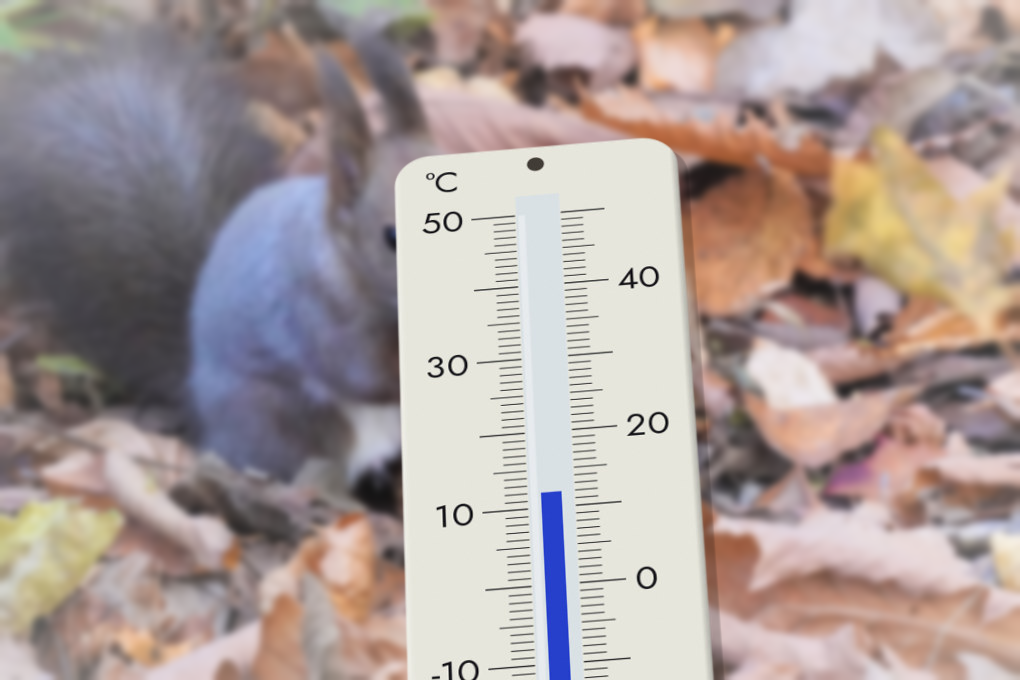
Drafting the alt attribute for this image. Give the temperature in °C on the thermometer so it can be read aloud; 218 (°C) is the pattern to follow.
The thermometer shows 12 (°C)
